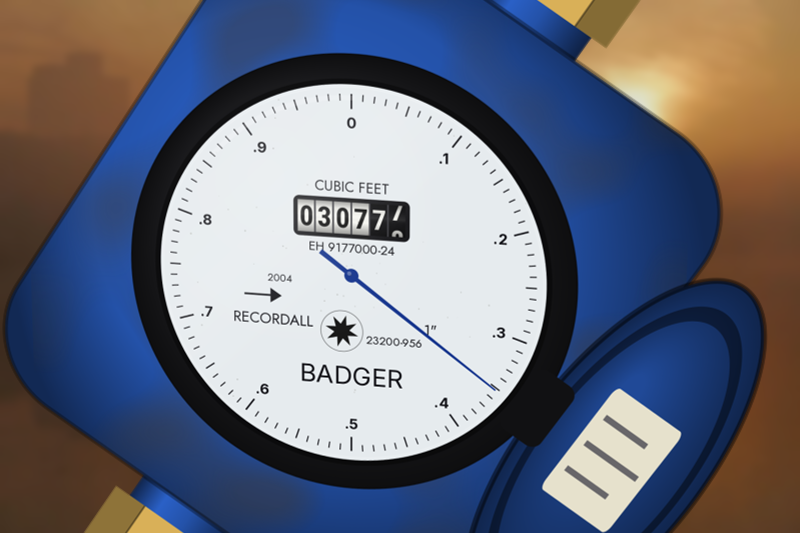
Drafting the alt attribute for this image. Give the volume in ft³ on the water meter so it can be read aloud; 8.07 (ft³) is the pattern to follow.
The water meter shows 30777.35 (ft³)
